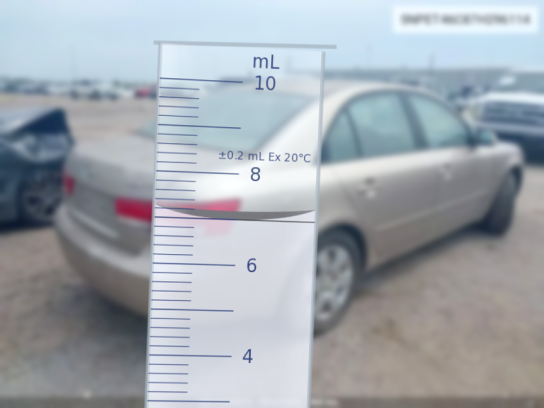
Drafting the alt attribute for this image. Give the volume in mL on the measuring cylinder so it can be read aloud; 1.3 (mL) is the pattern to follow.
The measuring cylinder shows 7 (mL)
